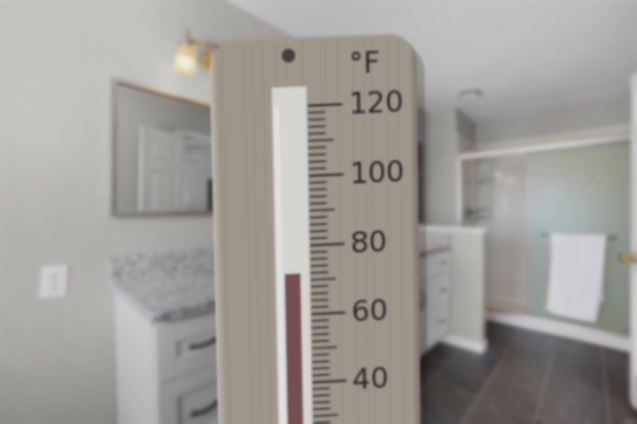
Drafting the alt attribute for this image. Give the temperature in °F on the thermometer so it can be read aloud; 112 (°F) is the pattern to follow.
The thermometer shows 72 (°F)
